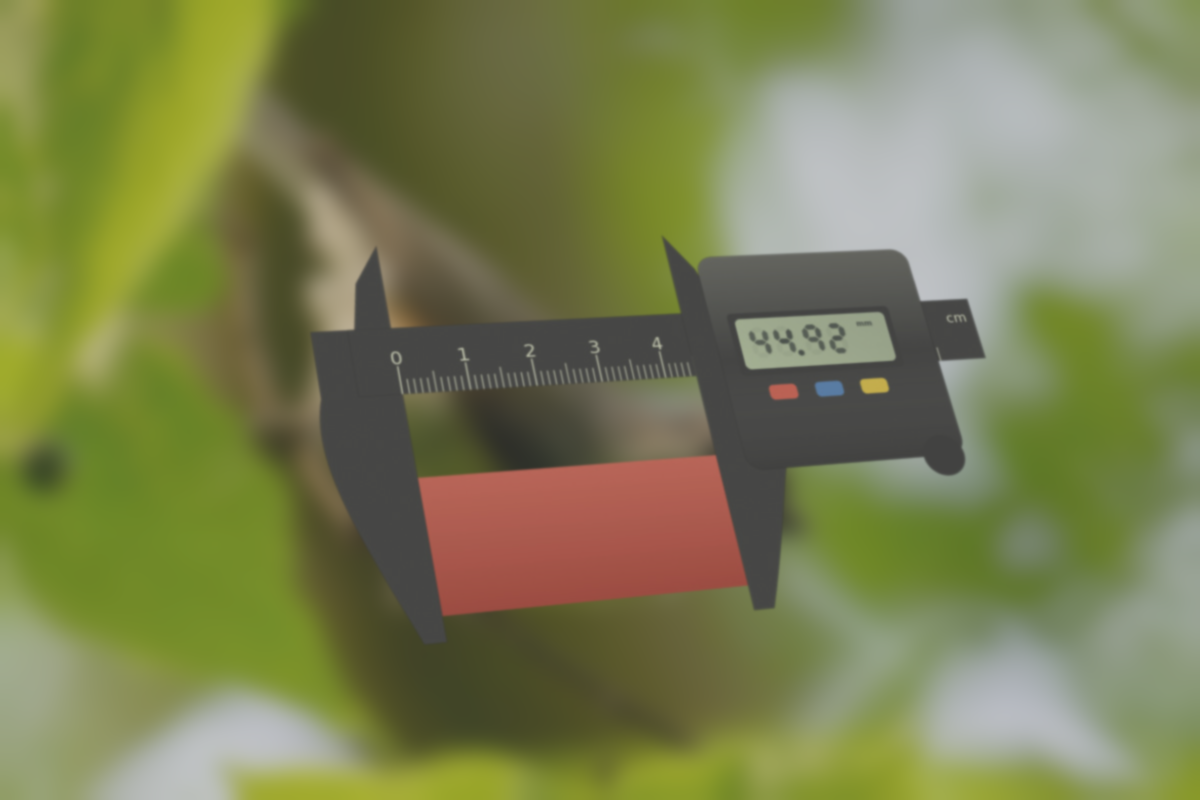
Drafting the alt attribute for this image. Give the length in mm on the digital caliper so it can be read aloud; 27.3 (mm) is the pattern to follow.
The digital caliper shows 44.92 (mm)
